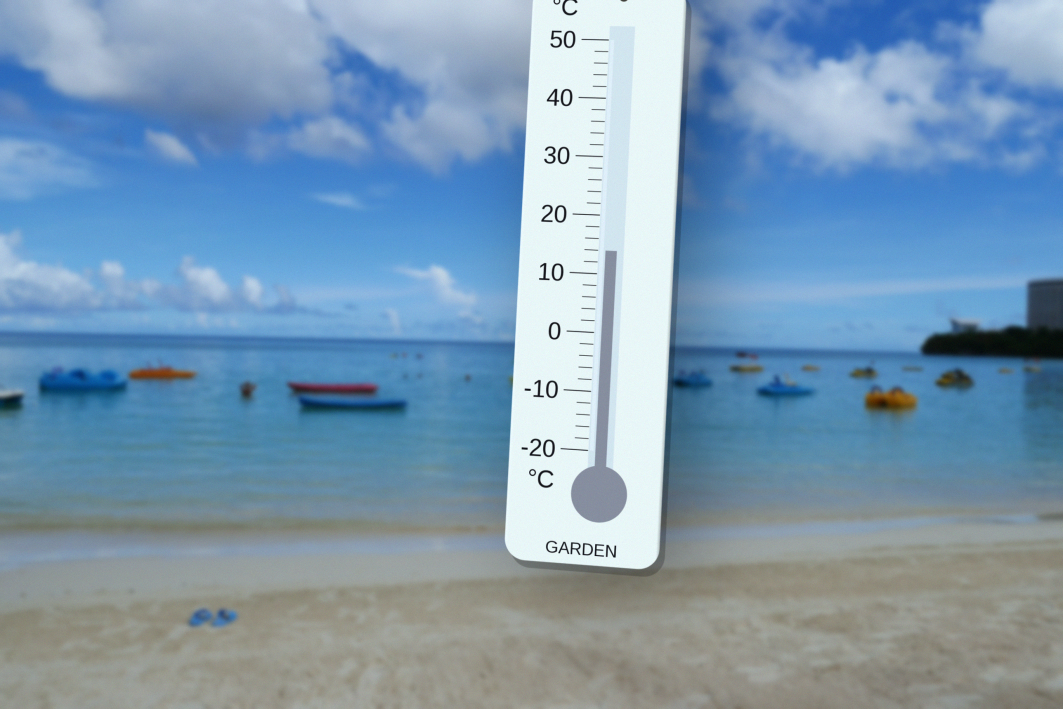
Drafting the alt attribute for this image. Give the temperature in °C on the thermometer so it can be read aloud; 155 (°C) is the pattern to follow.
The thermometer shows 14 (°C)
